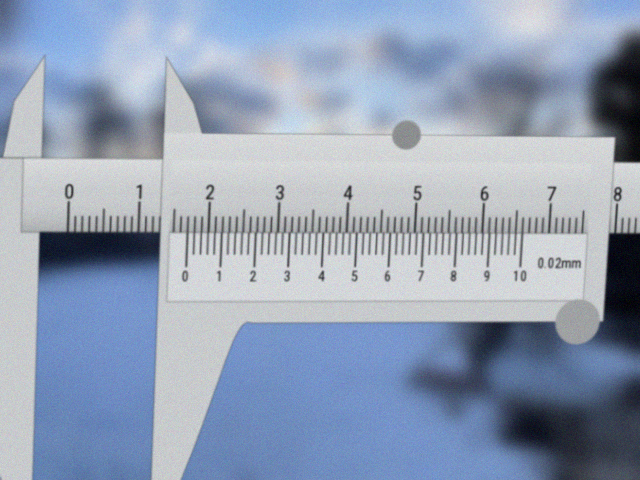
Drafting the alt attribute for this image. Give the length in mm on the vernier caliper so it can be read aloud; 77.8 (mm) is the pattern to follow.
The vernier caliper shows 17.0 (mm)
